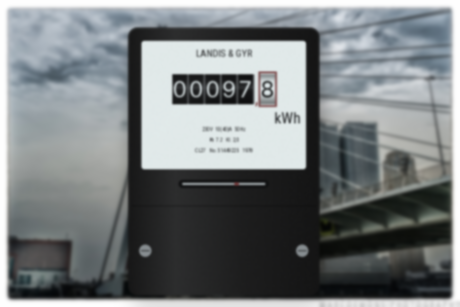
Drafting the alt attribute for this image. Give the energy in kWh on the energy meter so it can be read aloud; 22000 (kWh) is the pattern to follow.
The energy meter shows 97.8 (kWh)
